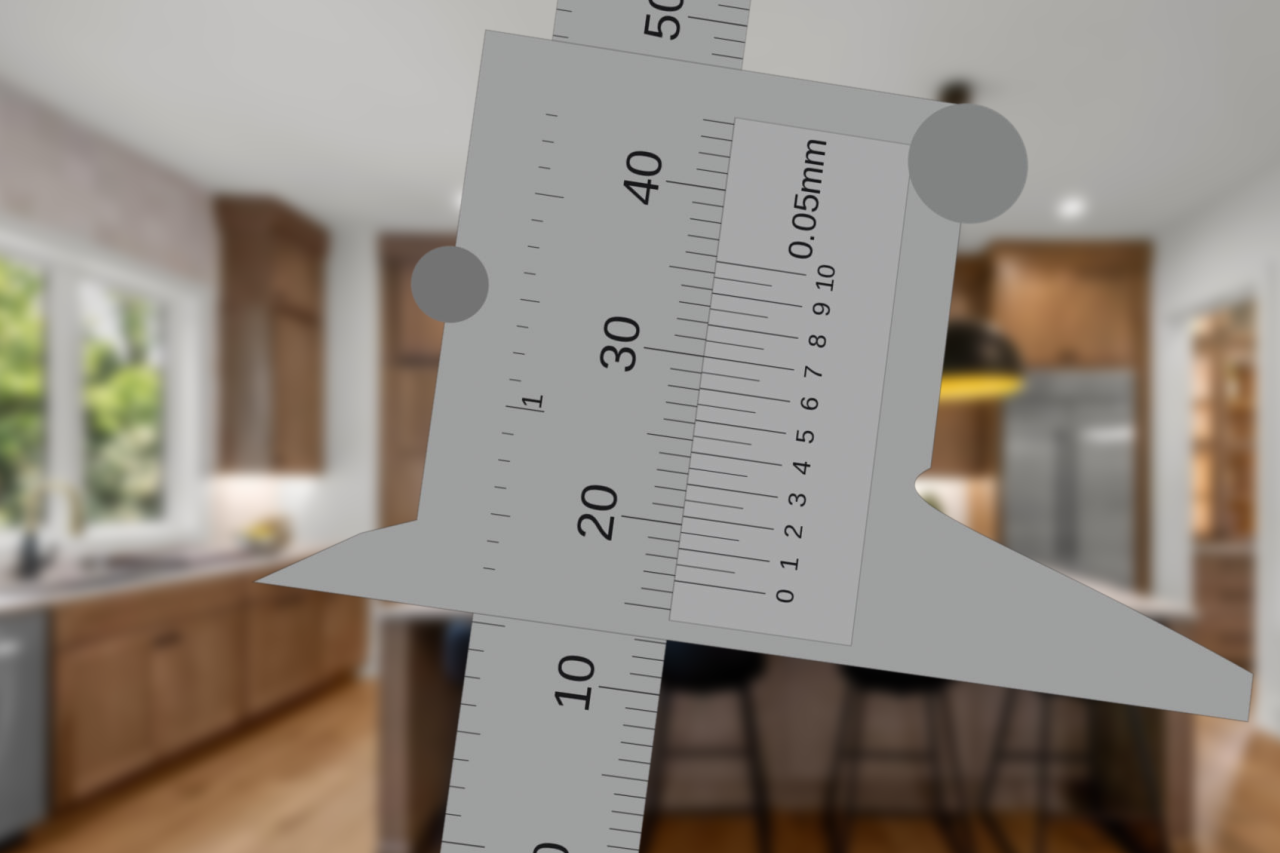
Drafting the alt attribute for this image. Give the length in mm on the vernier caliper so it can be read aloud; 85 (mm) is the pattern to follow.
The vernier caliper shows 16.7 (mm)
